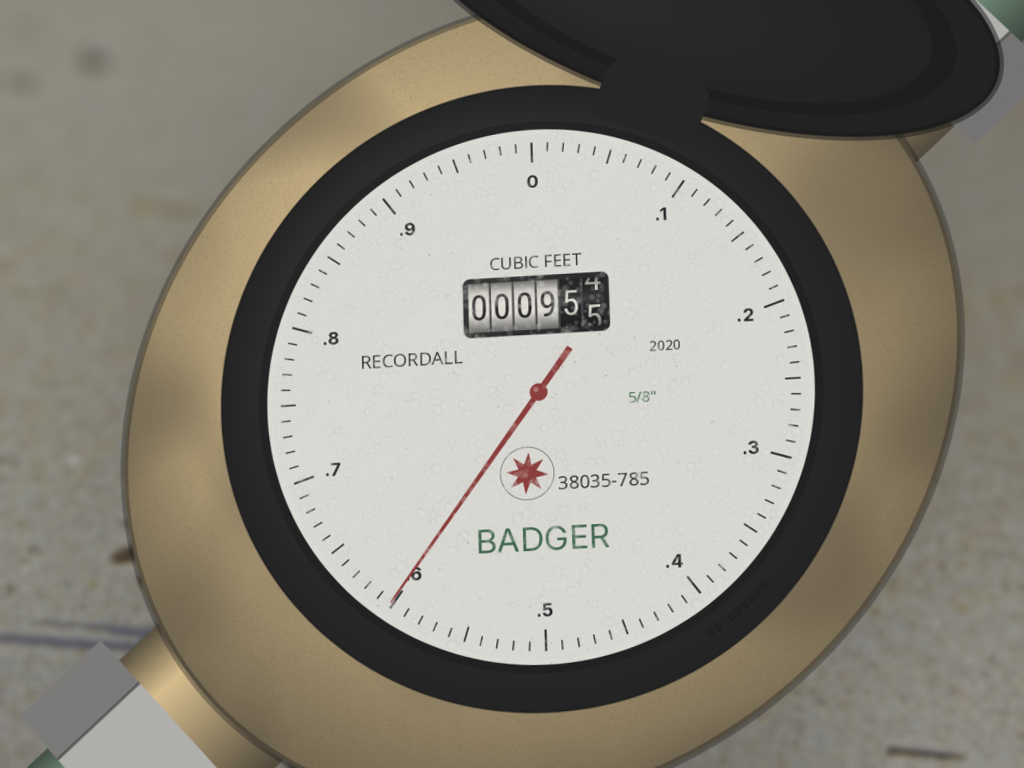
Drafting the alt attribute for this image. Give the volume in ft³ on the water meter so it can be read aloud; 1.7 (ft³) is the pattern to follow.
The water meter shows 954.60 (ft³)
